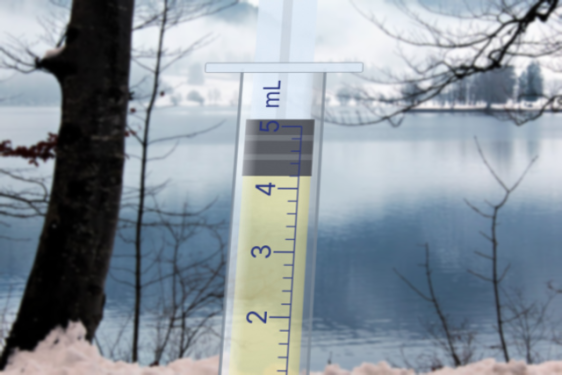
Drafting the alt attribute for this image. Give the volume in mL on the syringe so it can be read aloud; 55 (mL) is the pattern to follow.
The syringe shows 4.2 (mL)
